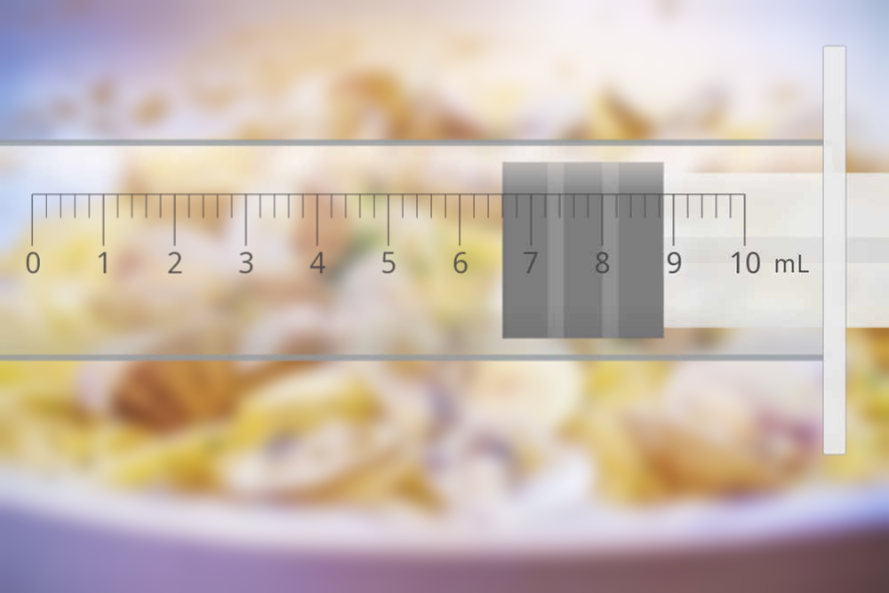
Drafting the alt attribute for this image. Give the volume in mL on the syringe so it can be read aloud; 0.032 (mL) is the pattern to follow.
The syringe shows 6.6 (mL)
